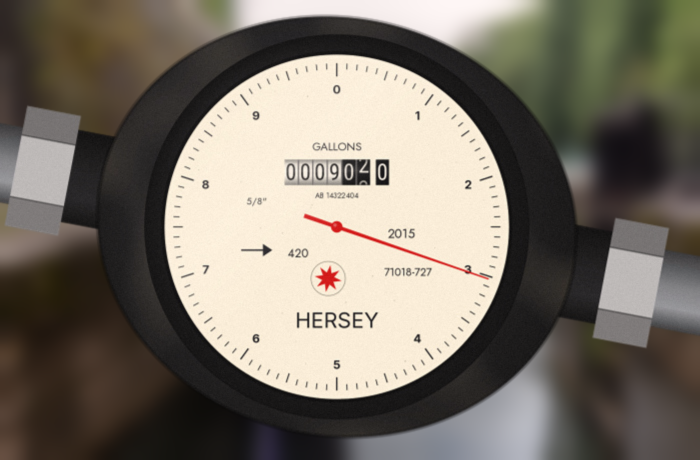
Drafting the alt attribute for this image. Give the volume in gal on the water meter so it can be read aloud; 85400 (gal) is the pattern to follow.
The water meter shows 9023.0 (gal)
